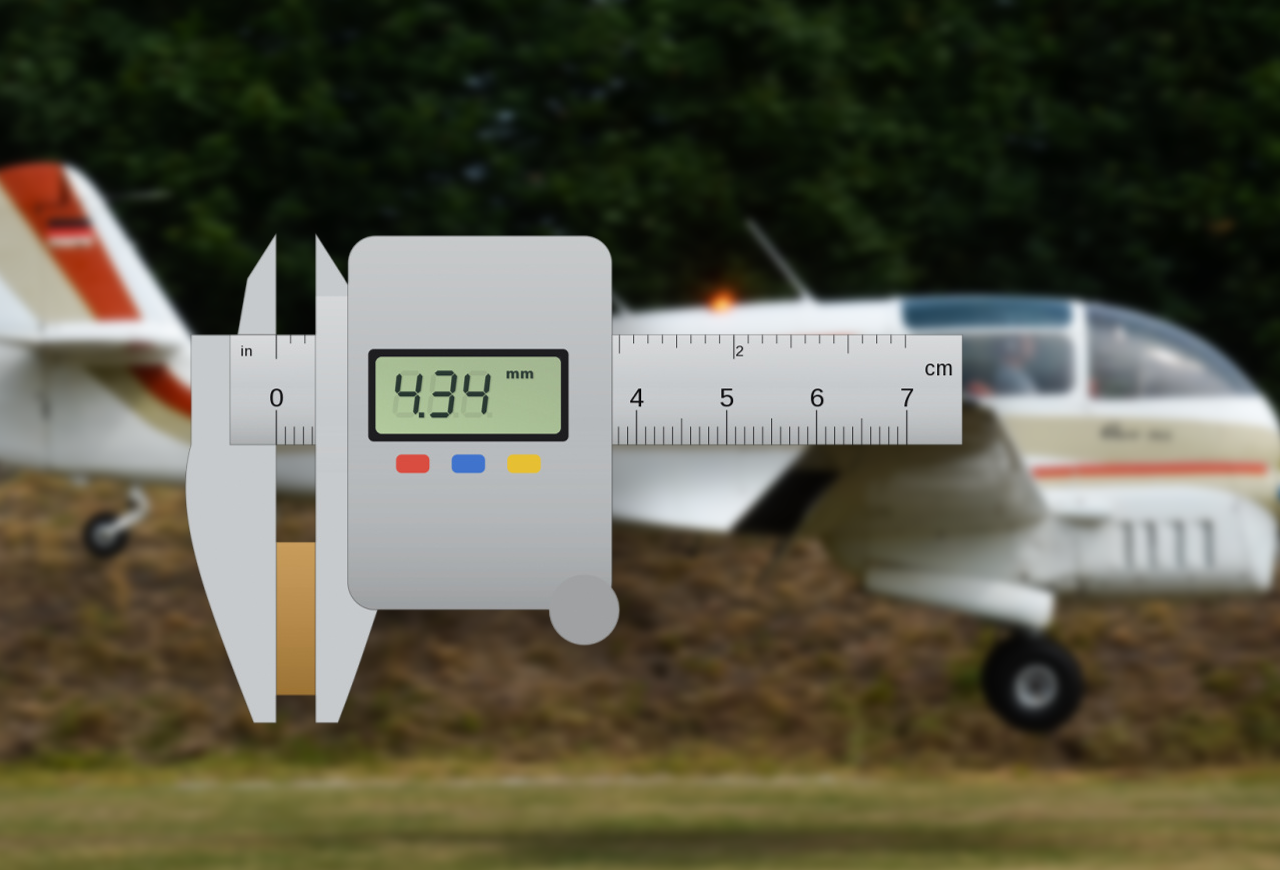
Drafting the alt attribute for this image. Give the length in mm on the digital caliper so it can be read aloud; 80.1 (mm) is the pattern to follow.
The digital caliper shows 4.34 (mm)
